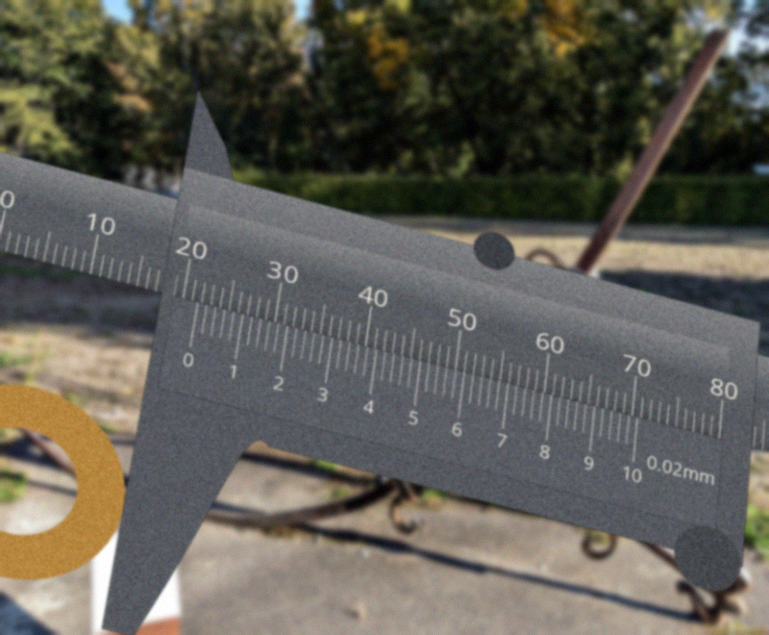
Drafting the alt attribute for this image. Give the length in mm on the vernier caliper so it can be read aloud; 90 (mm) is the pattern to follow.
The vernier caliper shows 21.6 (mm)
